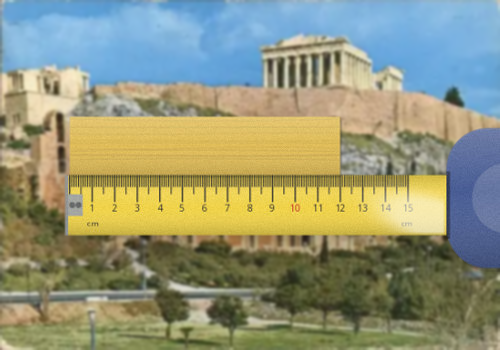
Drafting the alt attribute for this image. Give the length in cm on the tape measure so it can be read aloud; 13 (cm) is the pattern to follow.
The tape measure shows 12 (cm)
